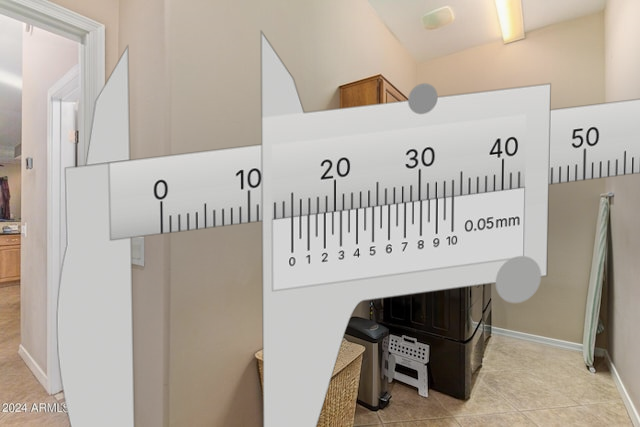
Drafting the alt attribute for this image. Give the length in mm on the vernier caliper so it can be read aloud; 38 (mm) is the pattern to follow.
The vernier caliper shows 15.0 (mm)
